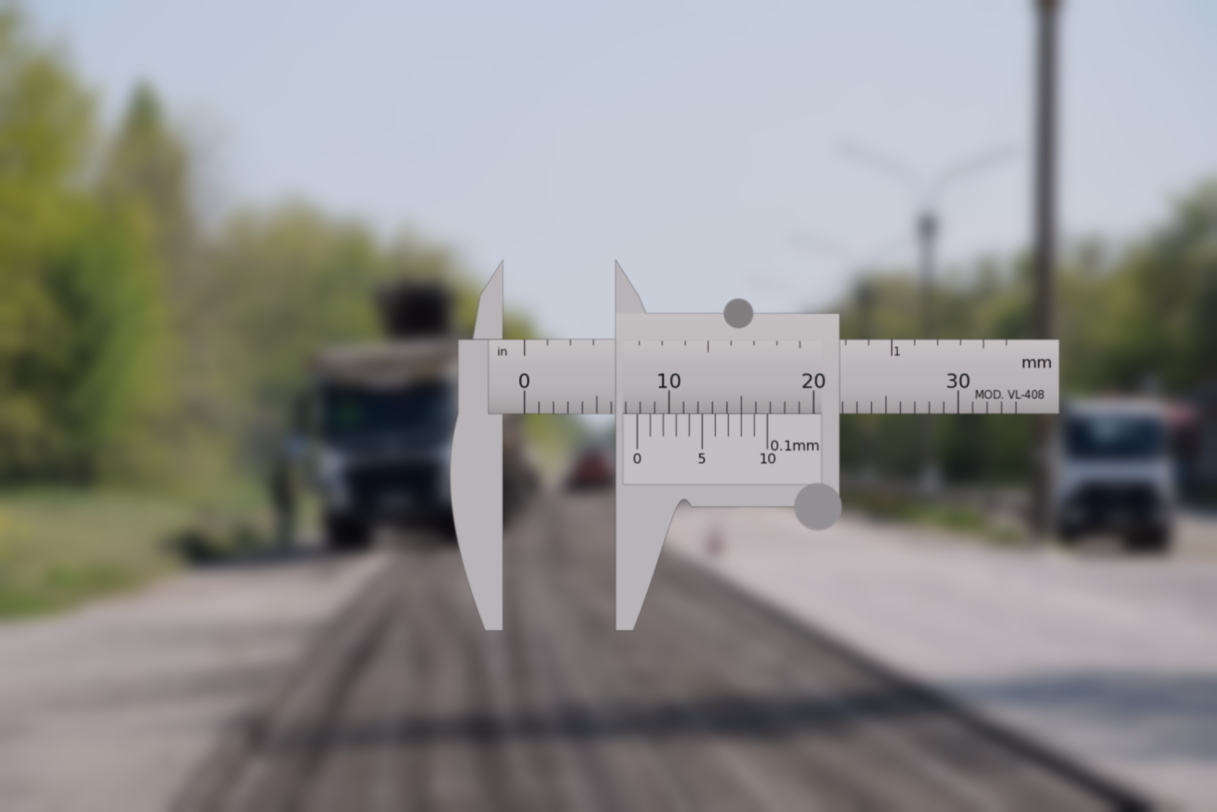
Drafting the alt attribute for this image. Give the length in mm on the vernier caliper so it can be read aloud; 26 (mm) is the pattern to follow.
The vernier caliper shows 7.8 (mm)
